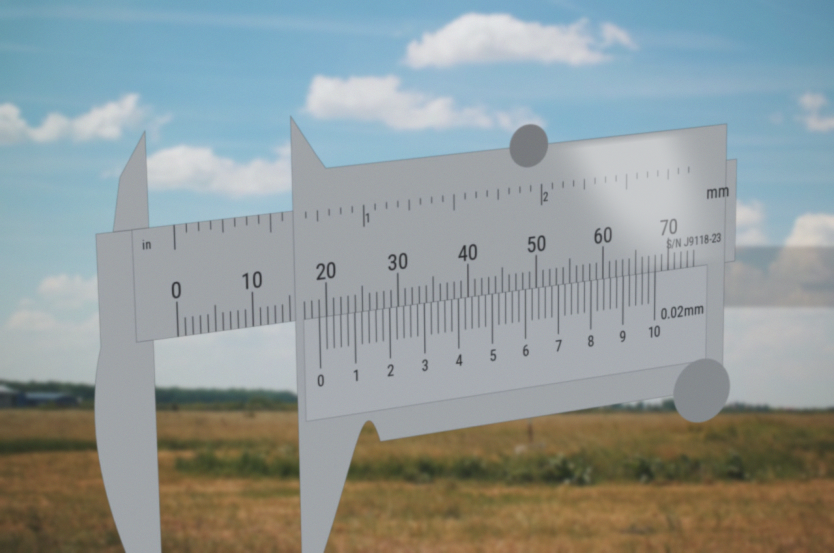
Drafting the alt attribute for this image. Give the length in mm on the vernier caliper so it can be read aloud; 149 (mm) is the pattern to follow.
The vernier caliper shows 19.0 (mm)
